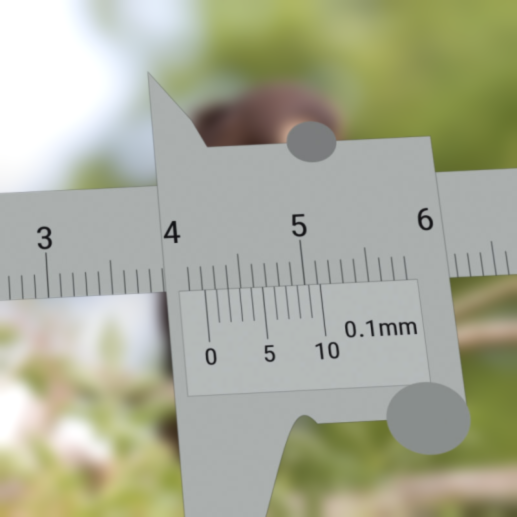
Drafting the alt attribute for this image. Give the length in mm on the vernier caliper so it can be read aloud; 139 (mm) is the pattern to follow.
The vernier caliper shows 42.2 (mm)
